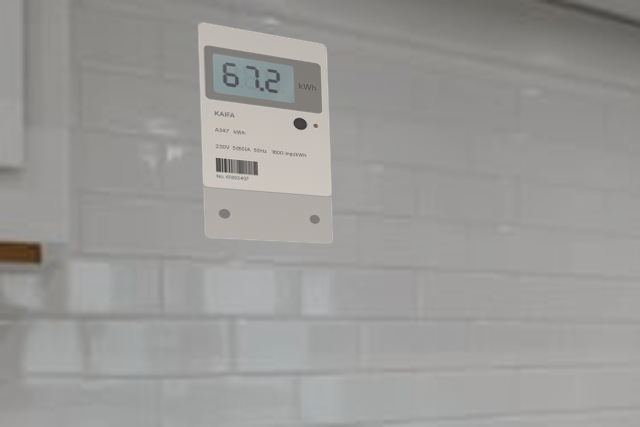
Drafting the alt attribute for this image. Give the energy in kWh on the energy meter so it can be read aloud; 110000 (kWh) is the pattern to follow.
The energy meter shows 67.2 (kWh)
